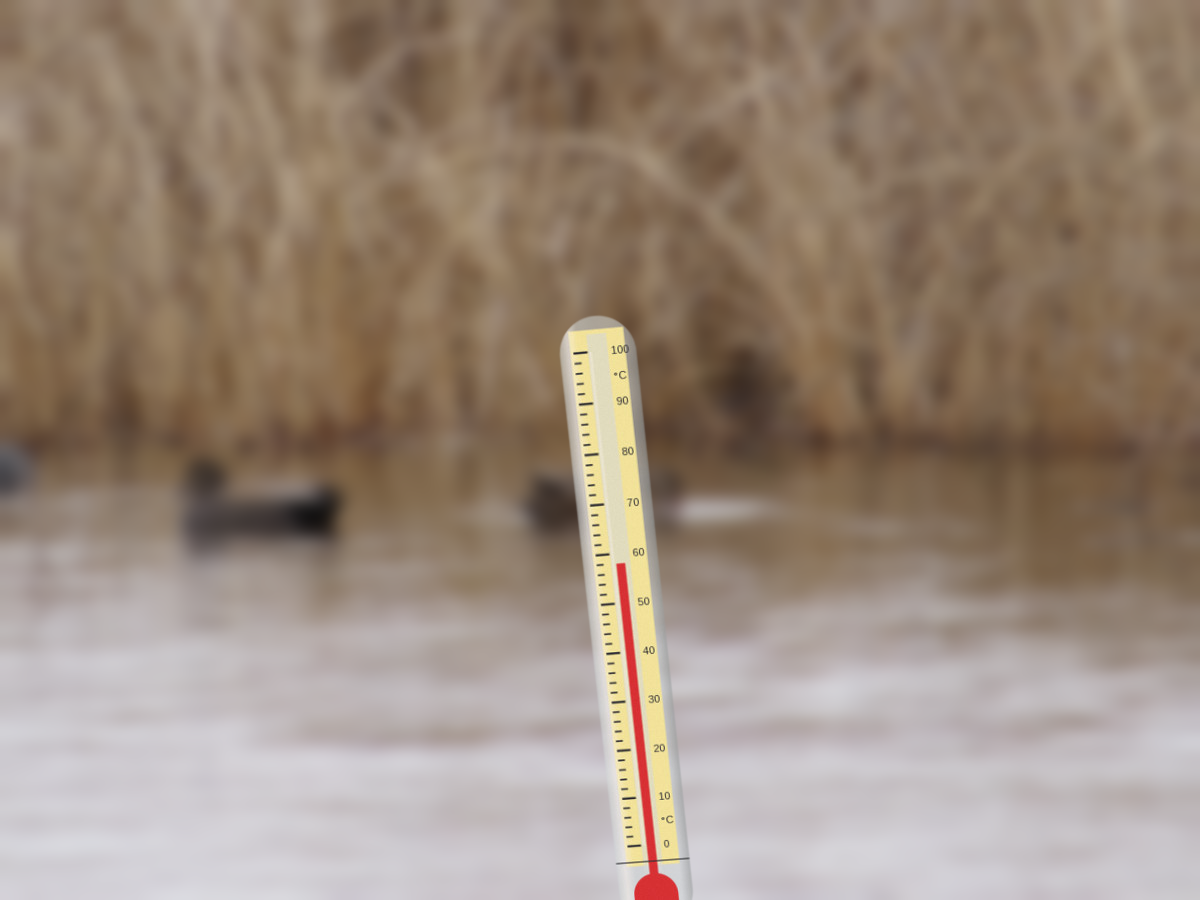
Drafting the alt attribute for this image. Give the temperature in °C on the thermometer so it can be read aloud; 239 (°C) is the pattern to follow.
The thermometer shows 58 (°C)
